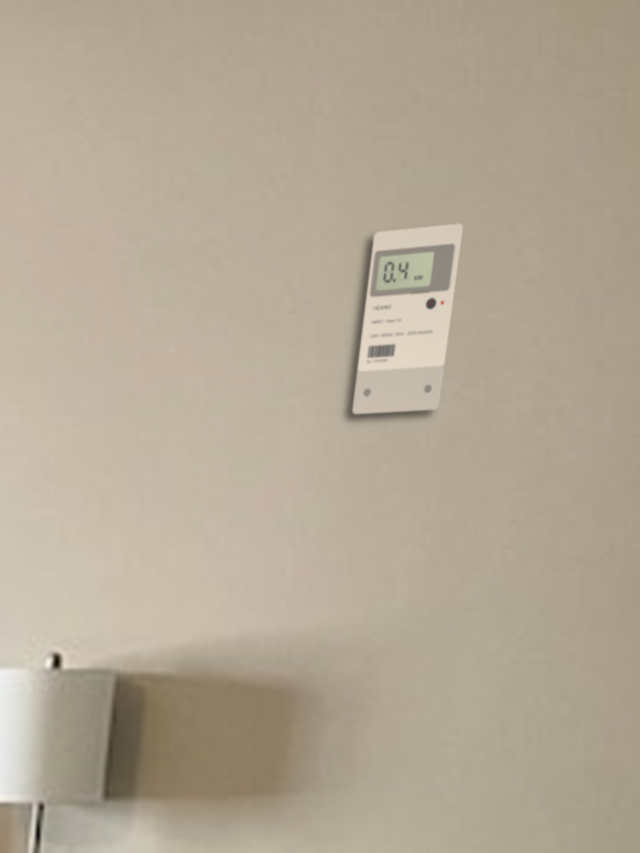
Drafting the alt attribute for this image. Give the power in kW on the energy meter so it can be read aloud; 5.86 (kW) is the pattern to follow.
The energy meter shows 0.4 (kW)
